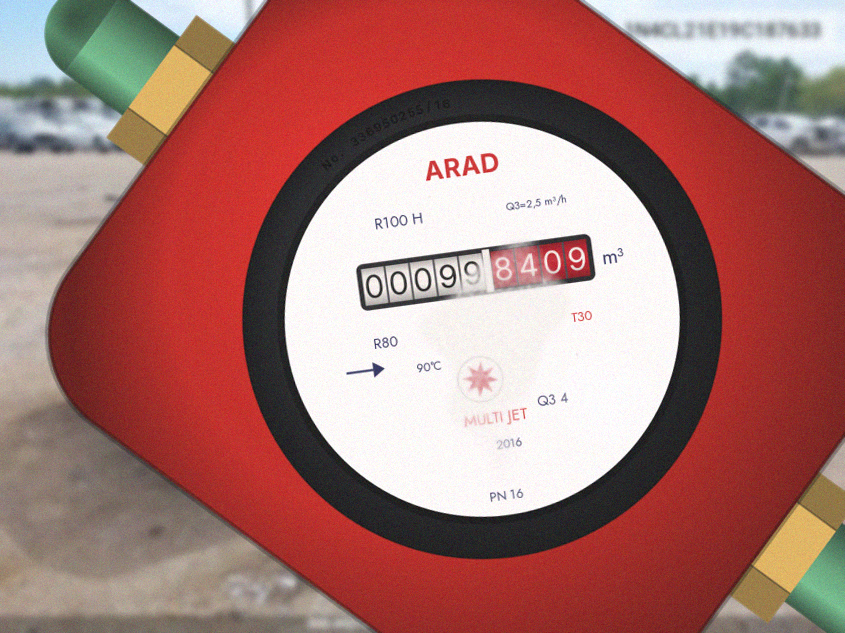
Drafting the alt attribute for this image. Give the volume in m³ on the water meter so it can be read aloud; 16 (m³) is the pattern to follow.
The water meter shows 99.8409 (m³)
